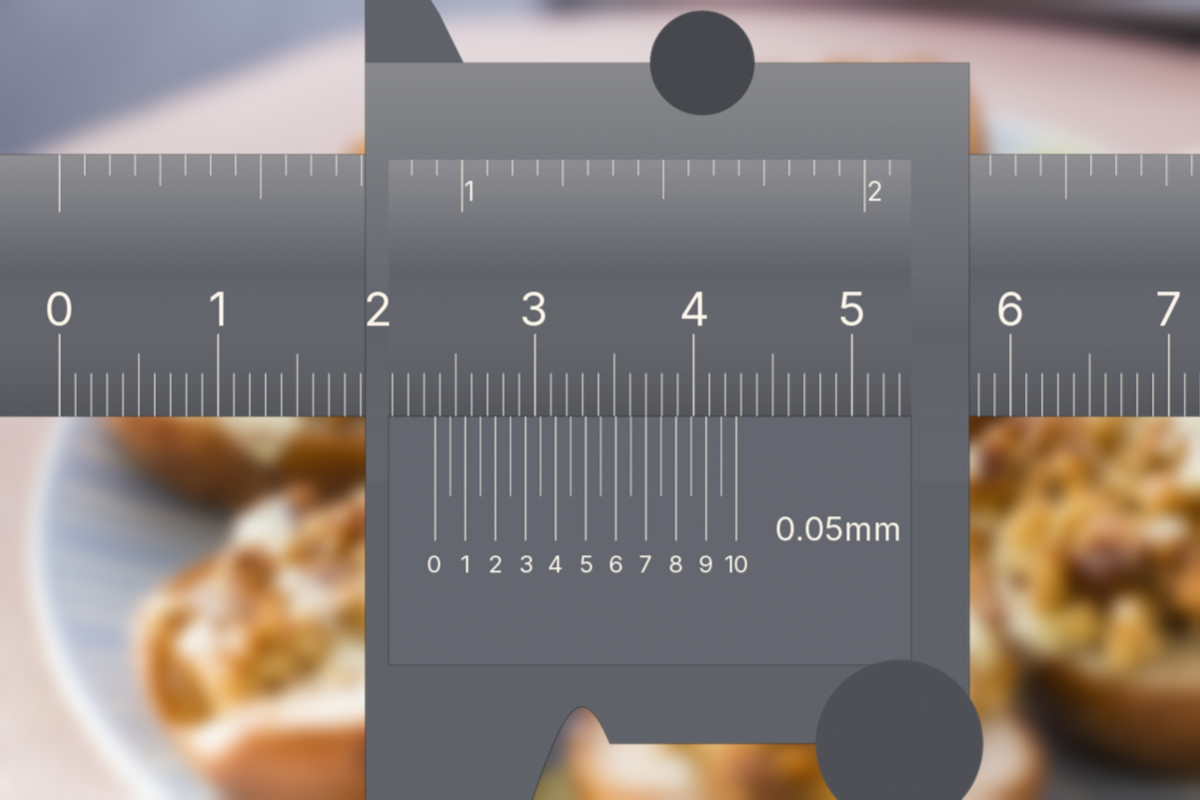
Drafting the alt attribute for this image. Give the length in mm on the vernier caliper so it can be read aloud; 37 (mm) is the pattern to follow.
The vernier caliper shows 23.7 (mm)
